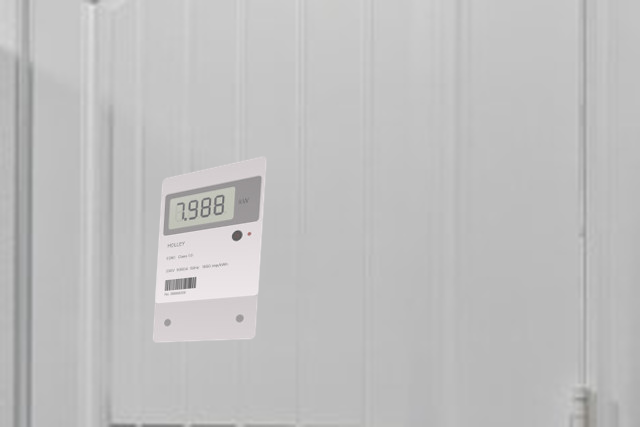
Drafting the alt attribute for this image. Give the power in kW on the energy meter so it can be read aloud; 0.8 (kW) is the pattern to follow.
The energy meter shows 7.988 (kW)
